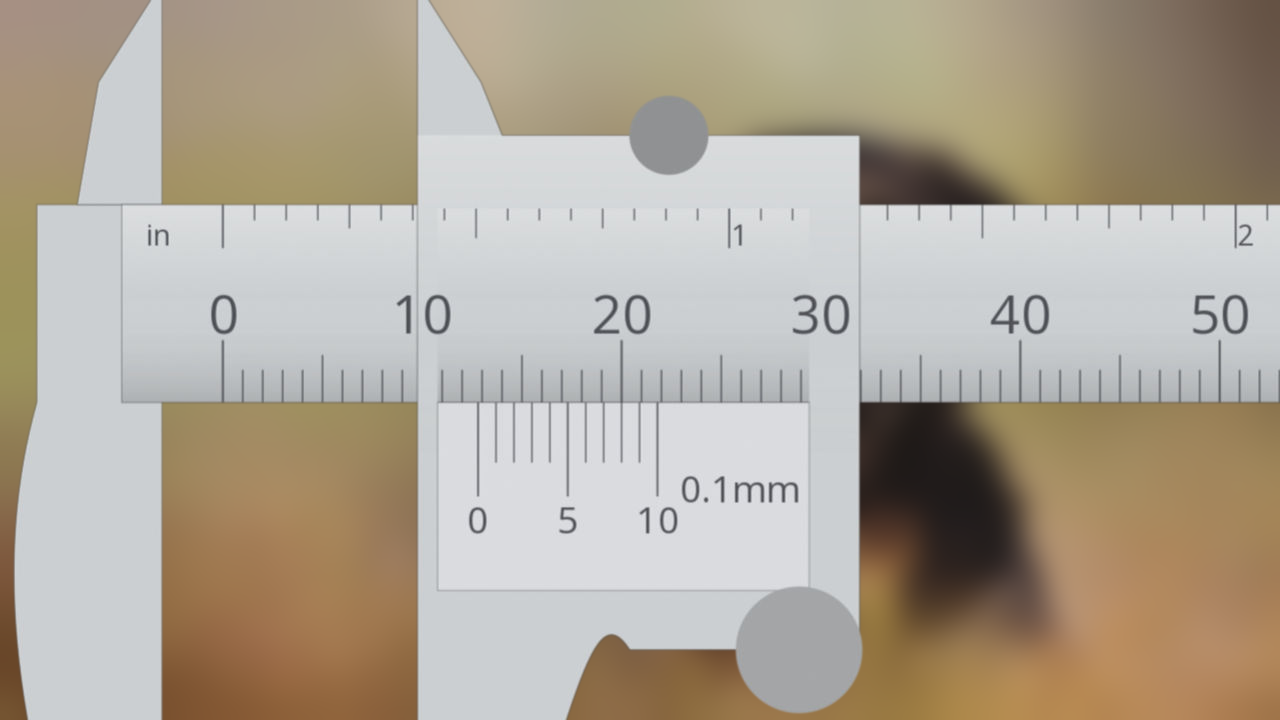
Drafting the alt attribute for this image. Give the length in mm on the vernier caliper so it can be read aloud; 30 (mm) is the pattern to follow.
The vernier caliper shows 12.8 (mm)
